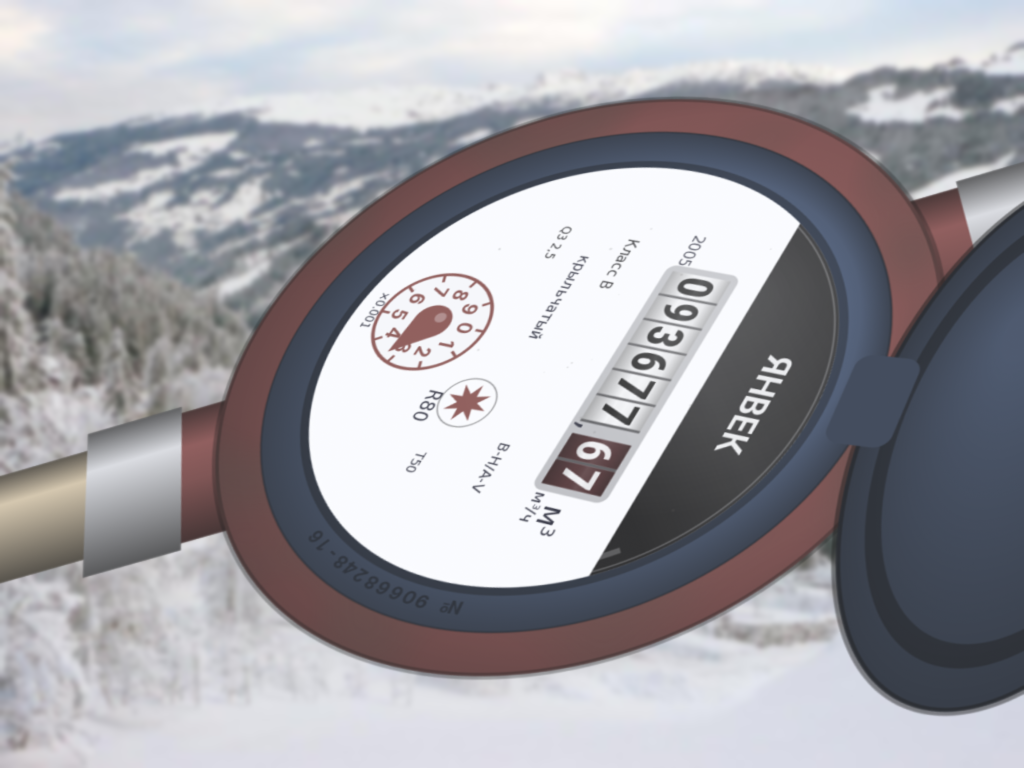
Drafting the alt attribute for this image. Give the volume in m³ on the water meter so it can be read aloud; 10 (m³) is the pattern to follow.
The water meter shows 93677.673 (m³)
